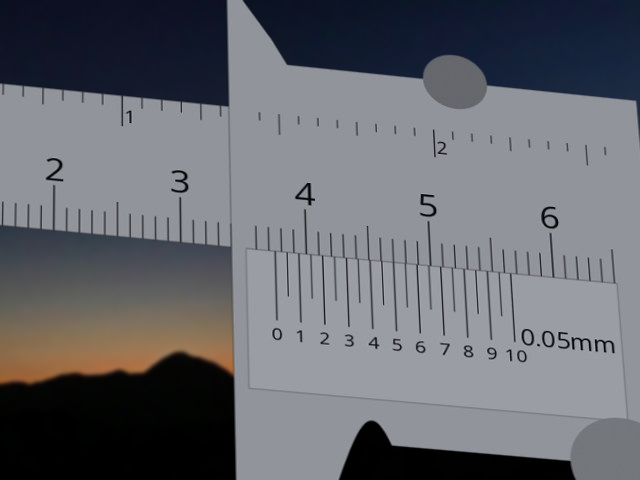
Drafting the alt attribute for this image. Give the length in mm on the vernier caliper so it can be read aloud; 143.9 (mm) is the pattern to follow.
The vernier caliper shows 37.5 (mm)
